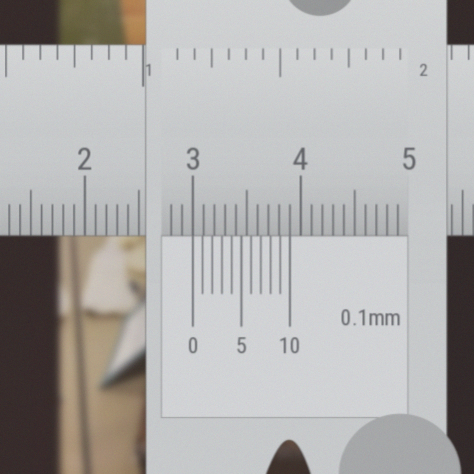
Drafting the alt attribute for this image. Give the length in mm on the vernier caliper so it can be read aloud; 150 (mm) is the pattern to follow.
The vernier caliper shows 30.0 (mm)
